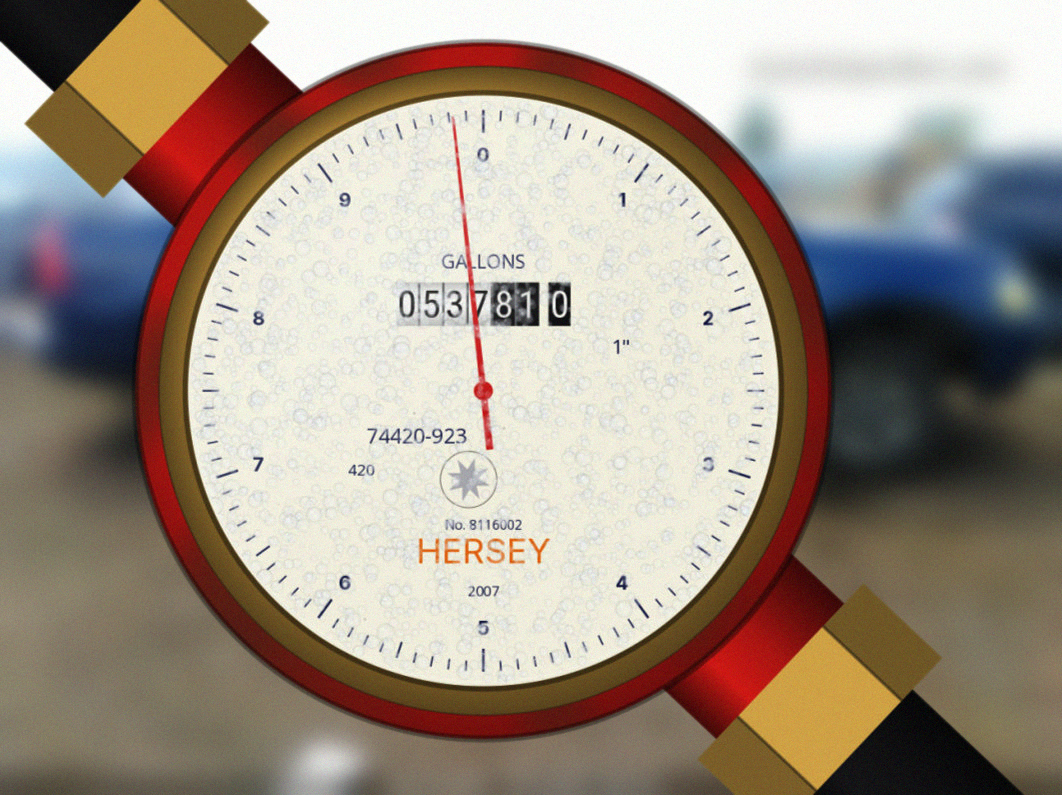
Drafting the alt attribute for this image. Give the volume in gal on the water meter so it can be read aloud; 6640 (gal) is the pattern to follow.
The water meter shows 537809.8 (gal)
